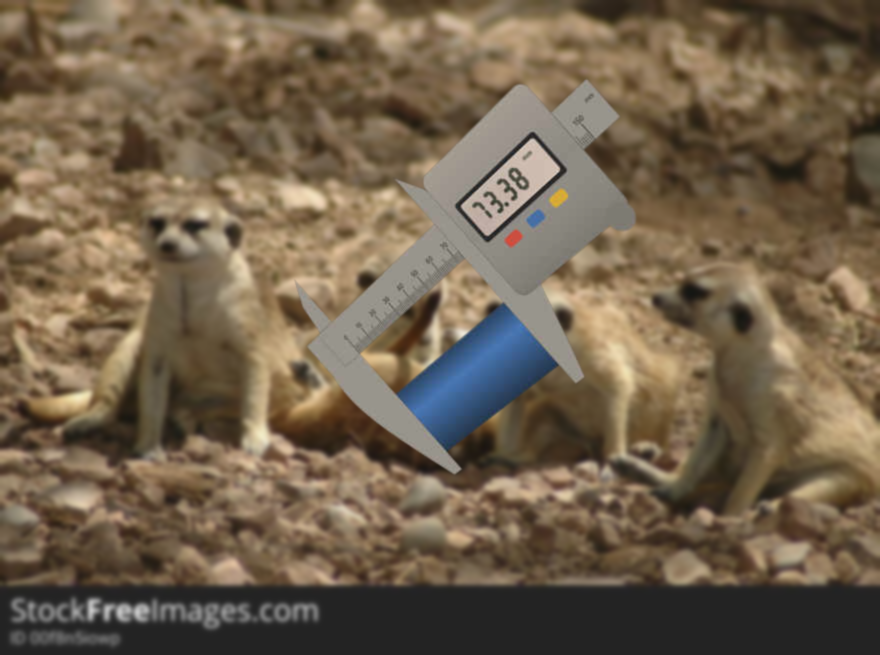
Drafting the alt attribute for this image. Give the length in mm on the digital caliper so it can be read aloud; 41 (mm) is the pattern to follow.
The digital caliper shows 73.38 (mm)
